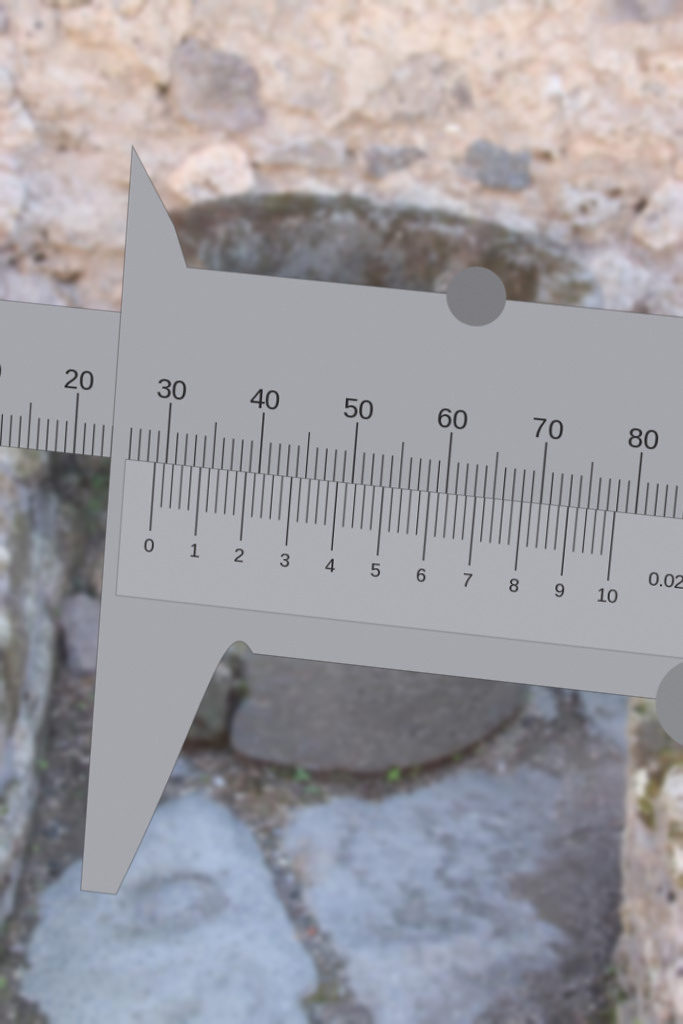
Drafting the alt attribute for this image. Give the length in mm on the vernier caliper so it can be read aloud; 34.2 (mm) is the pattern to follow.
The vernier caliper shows 28.8 (mm)
